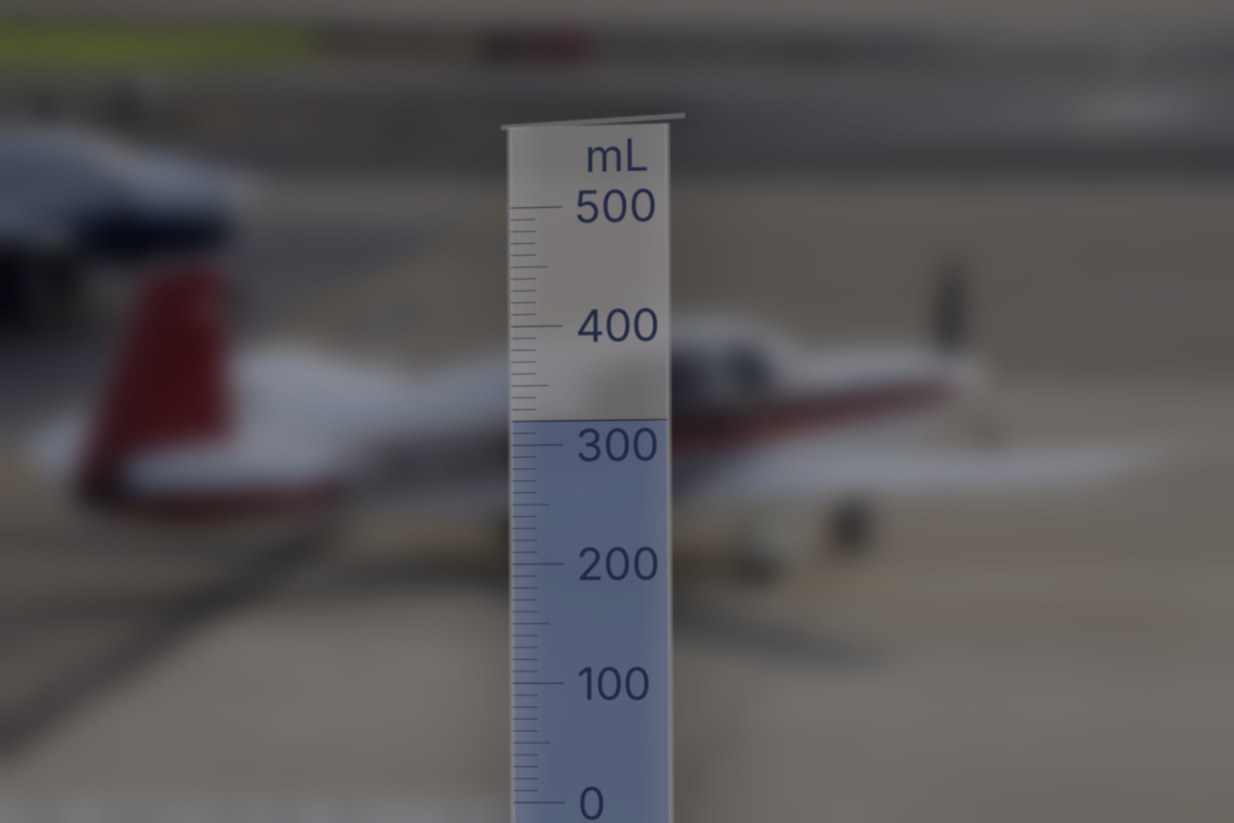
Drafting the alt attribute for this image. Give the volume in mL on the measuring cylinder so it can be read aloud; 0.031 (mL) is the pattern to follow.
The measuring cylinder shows 320 (mL)
